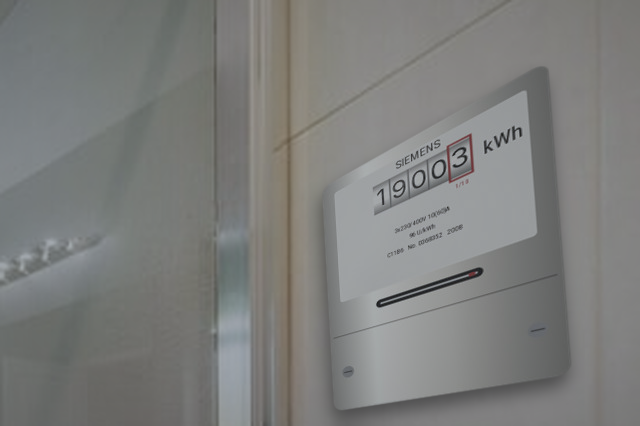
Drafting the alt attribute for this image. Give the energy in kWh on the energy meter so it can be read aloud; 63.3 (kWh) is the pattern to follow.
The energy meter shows 1900.3 (kWh)
